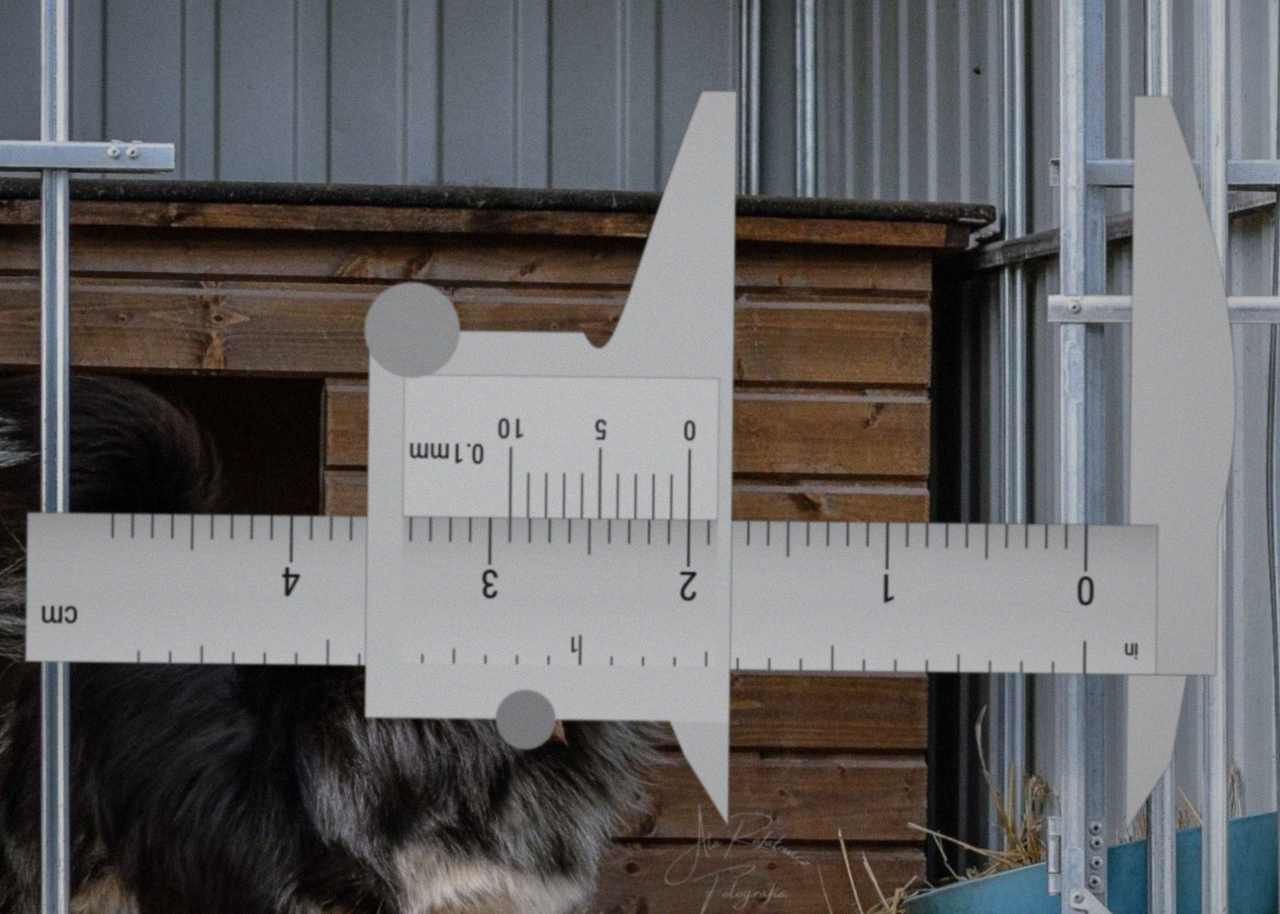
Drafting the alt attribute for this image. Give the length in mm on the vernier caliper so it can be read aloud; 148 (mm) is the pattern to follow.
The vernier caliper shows 20.0 (mm)
